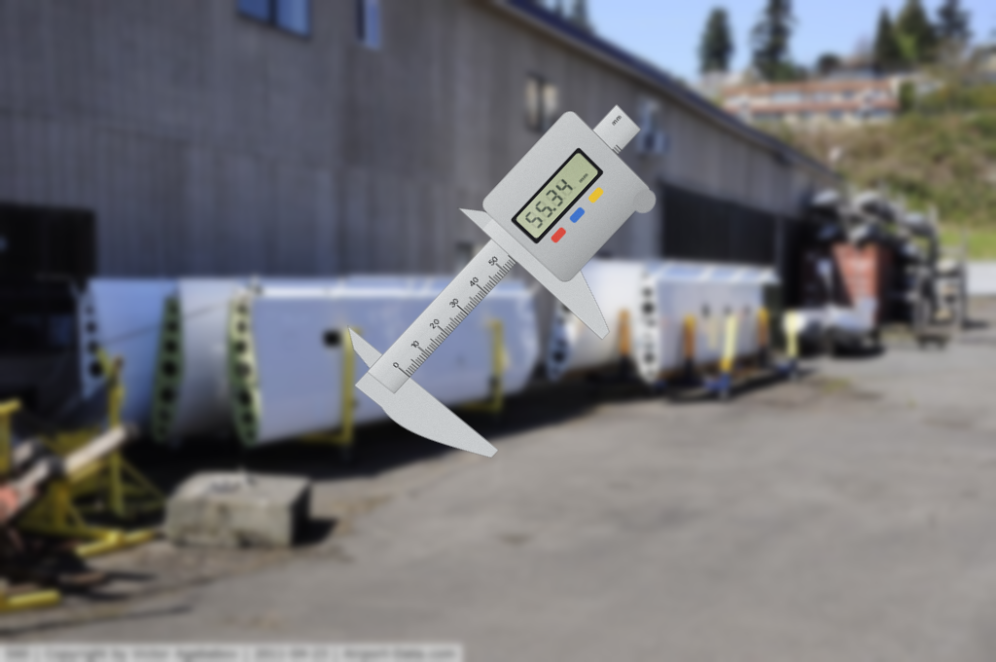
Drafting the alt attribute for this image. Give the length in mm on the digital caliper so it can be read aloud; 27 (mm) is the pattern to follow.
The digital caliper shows 55.34 (mm)
